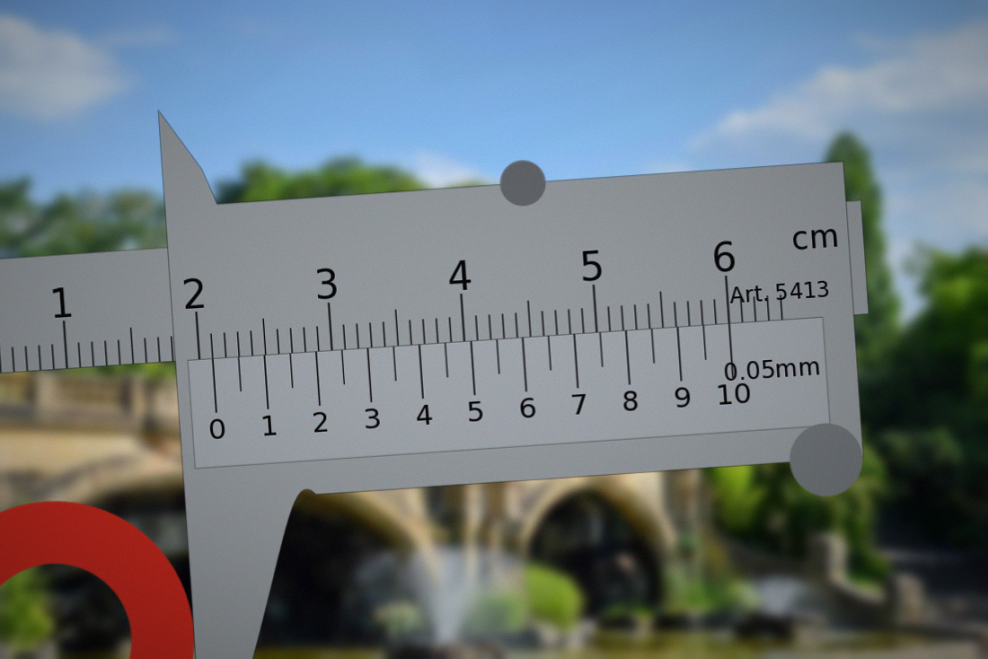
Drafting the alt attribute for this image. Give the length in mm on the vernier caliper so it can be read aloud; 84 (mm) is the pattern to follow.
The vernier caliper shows 21.0 (mm)
